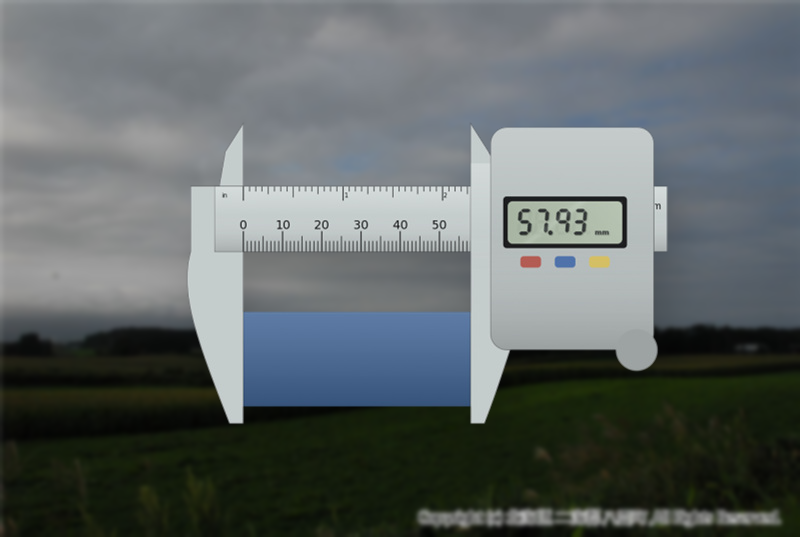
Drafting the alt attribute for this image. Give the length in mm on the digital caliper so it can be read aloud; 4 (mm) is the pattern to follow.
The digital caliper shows 57.93 (mm)
